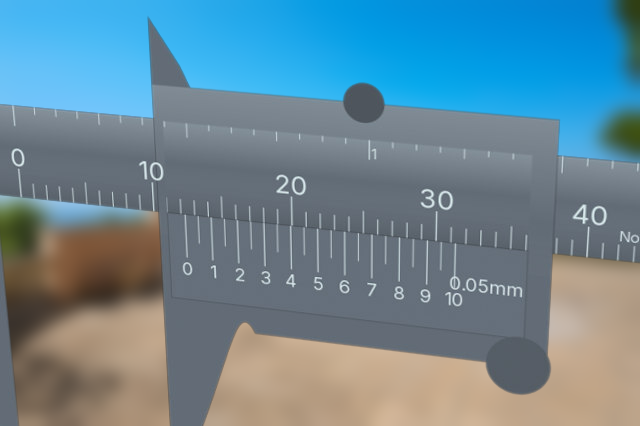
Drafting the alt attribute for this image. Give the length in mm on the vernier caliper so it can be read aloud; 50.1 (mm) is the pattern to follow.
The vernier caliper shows 12.3 (mm)
